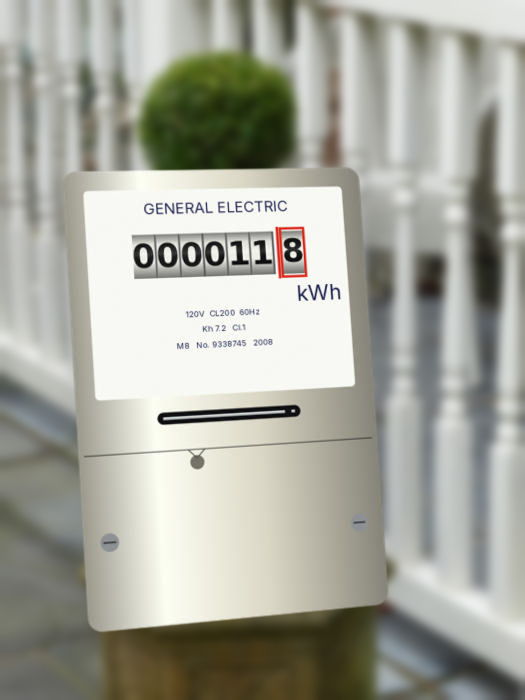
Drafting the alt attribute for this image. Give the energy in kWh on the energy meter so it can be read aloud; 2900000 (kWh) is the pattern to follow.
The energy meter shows 11.8 (kWh)
